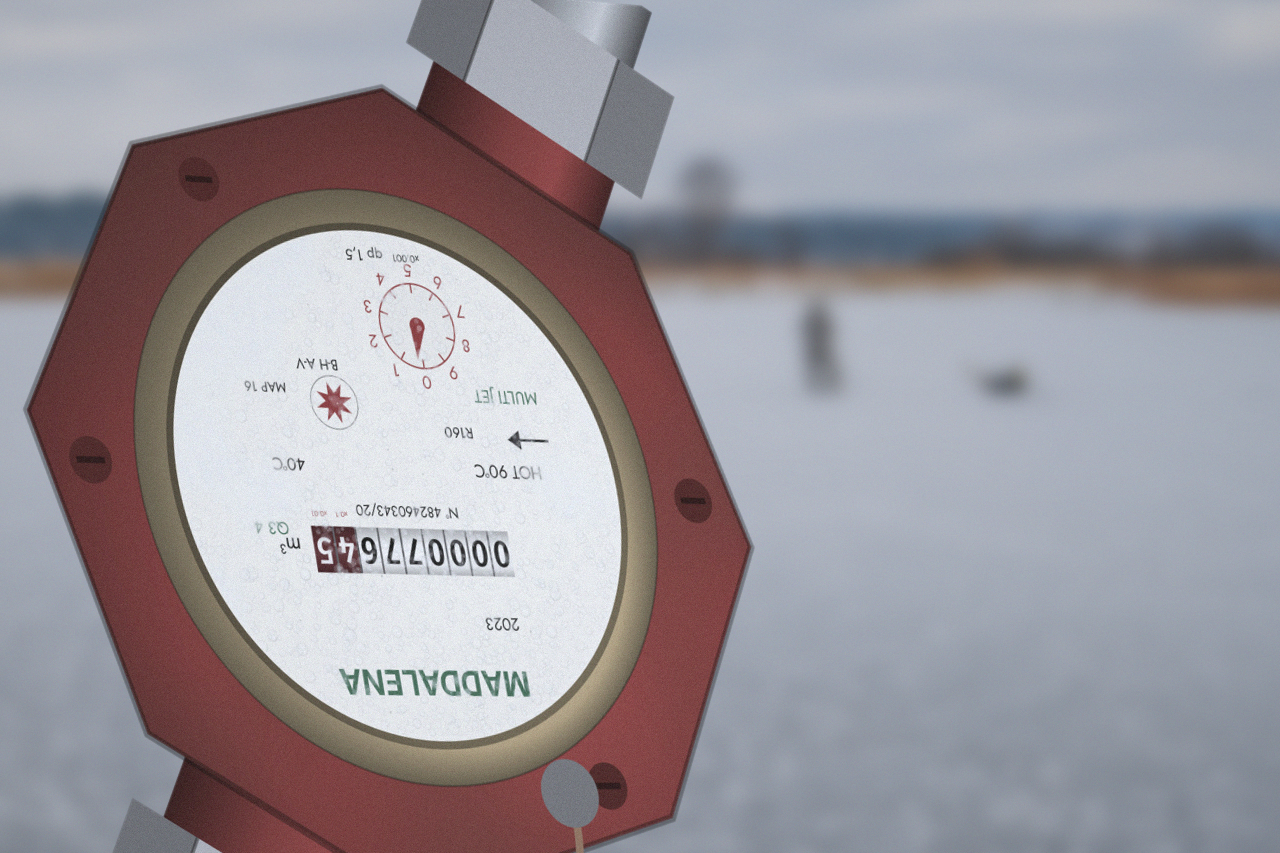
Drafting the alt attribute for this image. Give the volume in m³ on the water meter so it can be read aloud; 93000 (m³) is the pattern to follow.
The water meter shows 776.450 (m³)
